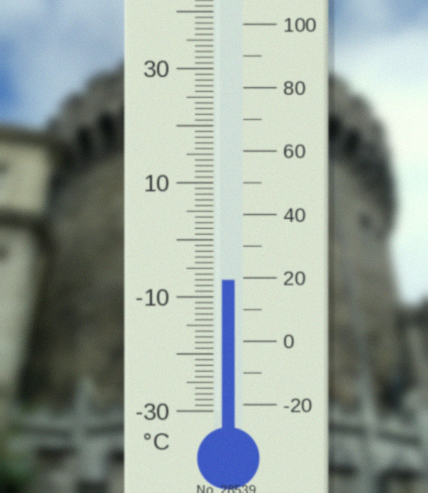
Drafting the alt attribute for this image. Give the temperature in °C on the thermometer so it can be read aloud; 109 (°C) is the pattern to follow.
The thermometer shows -7 (°C)
